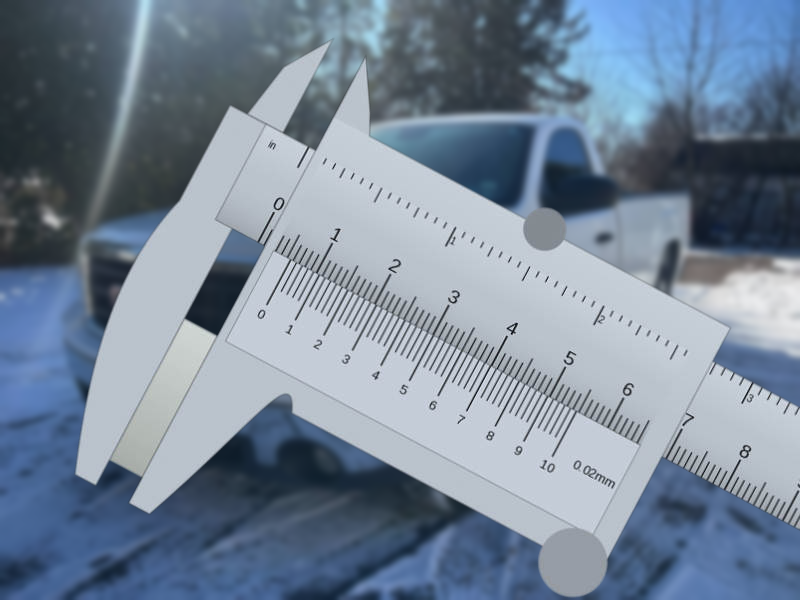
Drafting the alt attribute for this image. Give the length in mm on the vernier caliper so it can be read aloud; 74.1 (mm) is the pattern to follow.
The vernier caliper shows 5.6 (mm)
